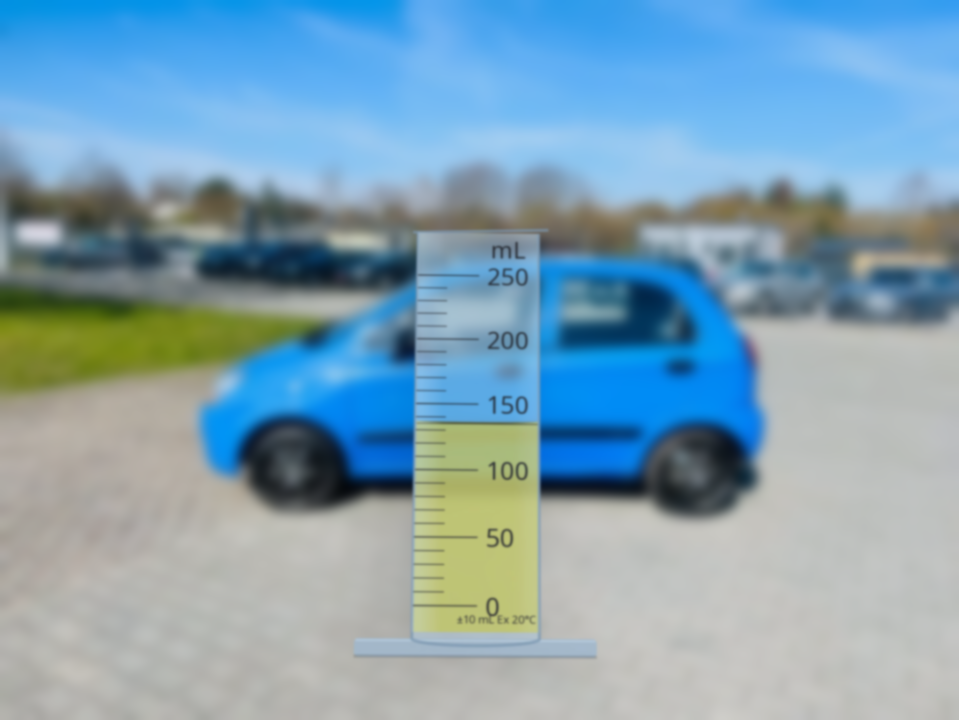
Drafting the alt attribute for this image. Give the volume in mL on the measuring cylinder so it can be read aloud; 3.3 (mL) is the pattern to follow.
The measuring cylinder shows 135 (mL)
